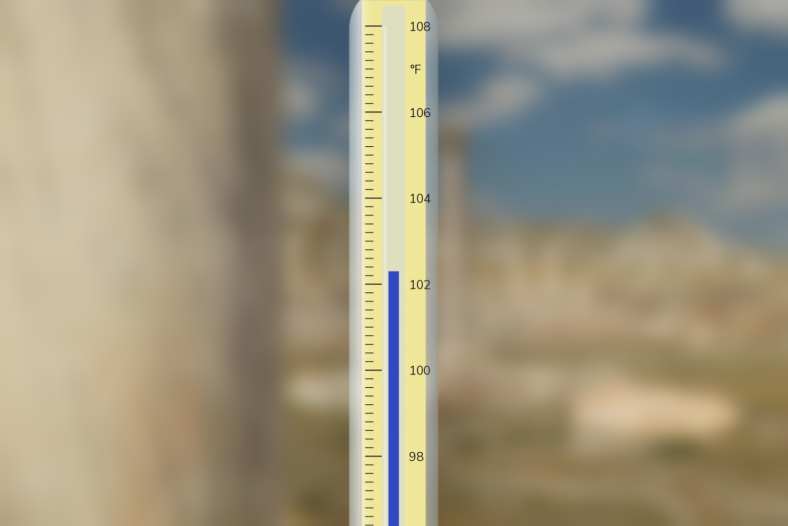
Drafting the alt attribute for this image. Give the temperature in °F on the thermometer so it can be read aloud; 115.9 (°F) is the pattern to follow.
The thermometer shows 102.3 (°F)
